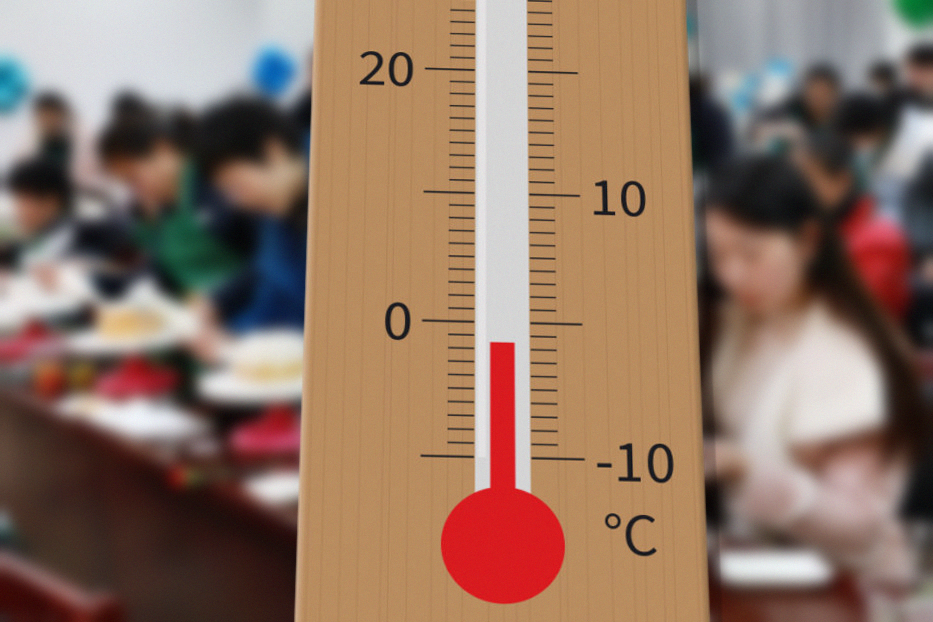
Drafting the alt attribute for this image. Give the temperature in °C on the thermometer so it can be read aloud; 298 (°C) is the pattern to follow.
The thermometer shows -1.5 (°C)
